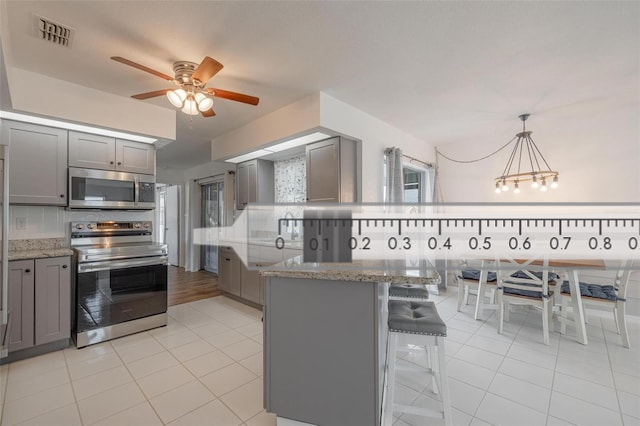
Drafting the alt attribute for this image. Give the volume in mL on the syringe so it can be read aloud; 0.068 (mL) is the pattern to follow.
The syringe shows 0.06 (mL)
